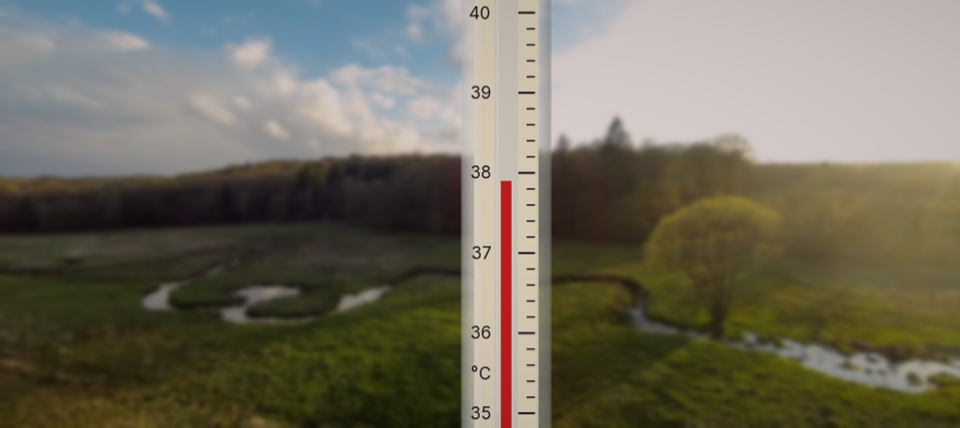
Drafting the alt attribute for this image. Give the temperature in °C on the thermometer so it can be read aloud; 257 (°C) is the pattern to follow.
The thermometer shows 37.9 (°C)
